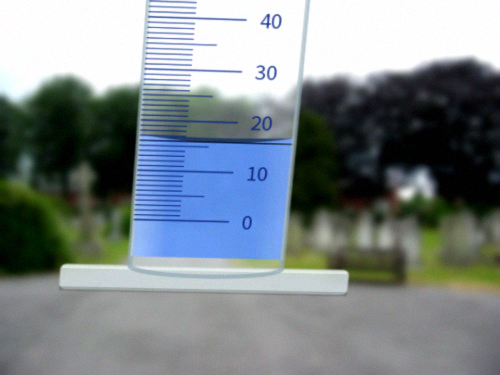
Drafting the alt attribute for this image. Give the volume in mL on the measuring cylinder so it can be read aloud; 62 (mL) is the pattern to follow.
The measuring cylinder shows 16 (mL)
